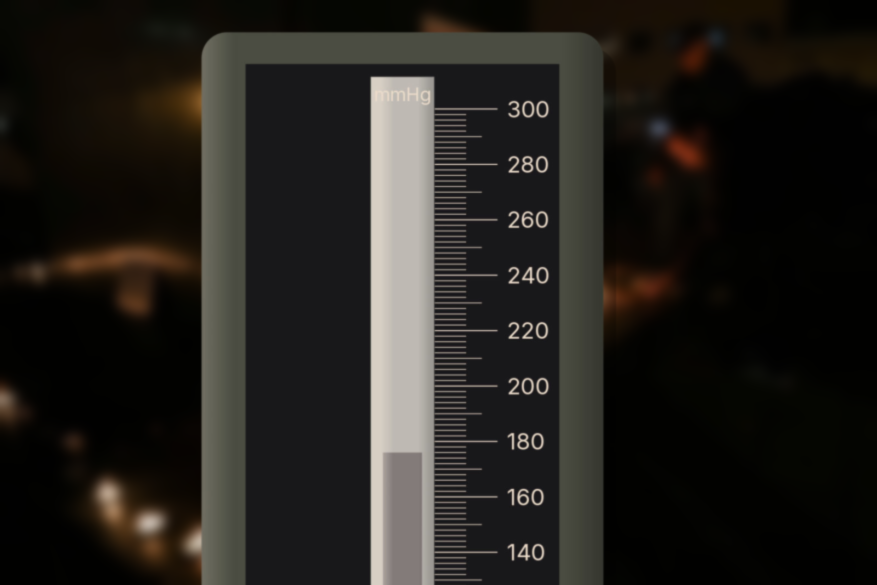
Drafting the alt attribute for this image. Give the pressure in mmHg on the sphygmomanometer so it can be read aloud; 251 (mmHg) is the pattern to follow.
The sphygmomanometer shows 176 (mmHg)
